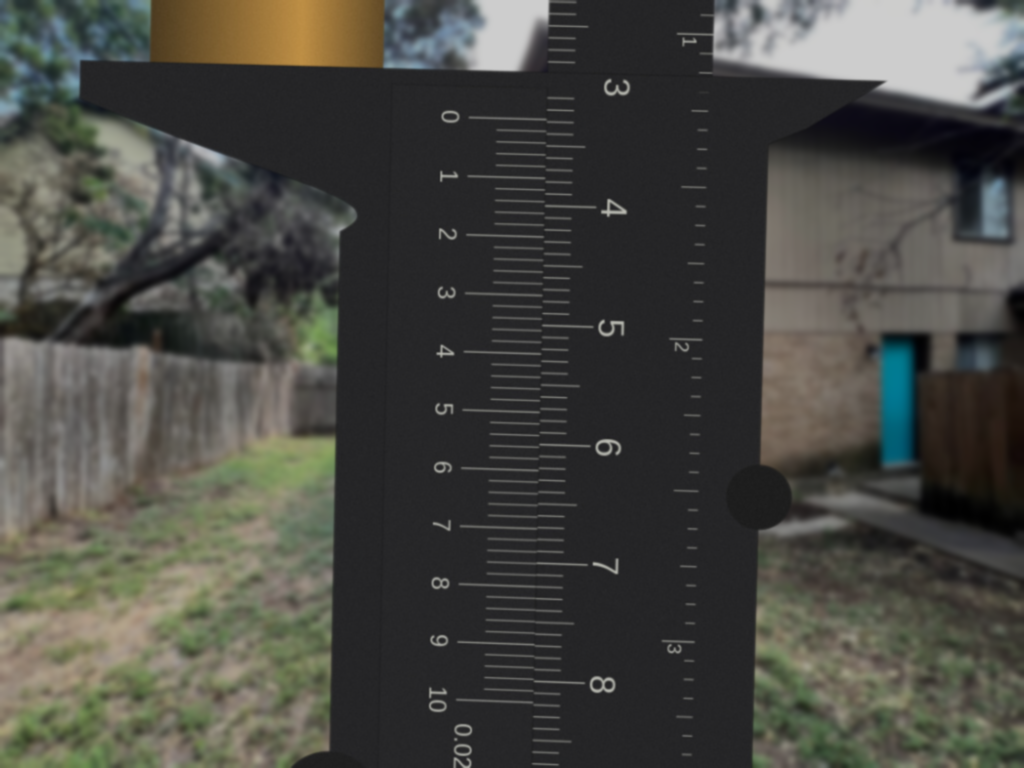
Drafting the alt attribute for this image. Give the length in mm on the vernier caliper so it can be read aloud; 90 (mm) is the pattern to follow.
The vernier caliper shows 32.8 (mm)
